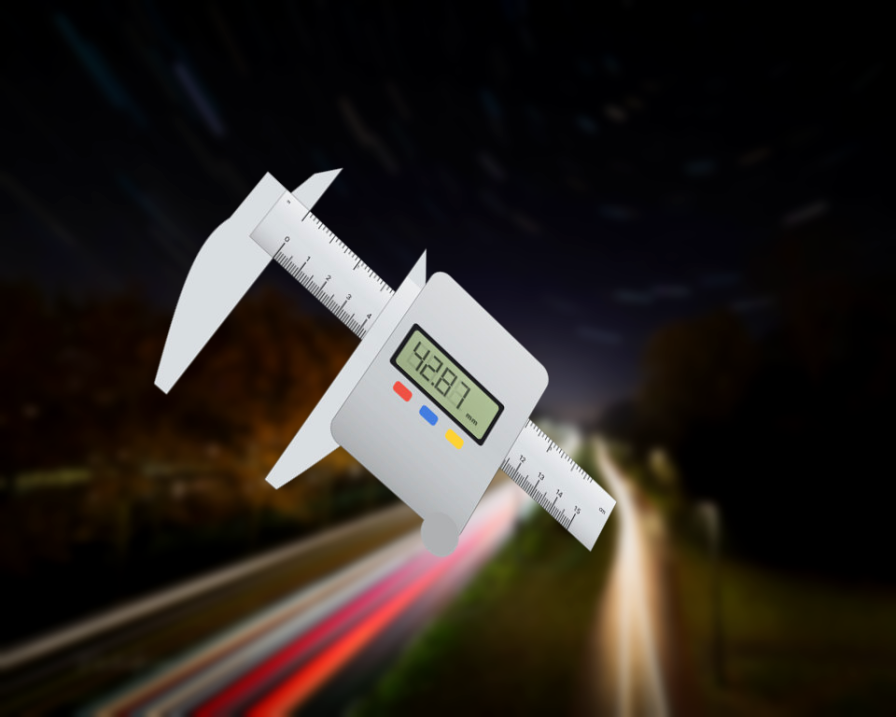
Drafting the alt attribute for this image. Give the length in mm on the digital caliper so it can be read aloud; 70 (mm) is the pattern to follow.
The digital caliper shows 42.87 (mm)
